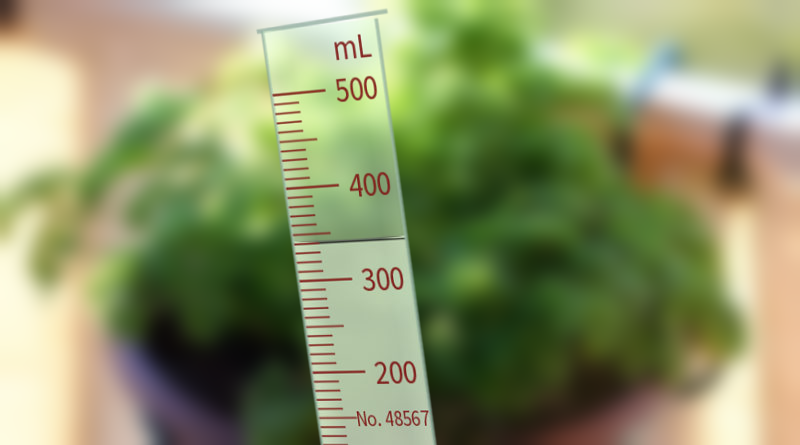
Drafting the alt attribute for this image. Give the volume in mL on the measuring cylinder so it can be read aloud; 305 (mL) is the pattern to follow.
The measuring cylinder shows 340 (mL)
